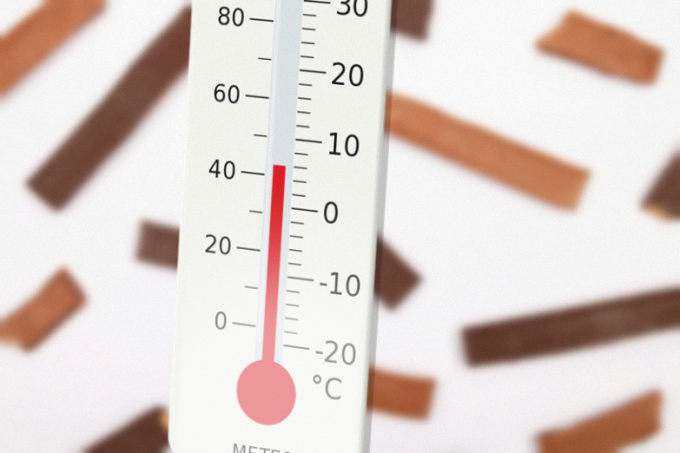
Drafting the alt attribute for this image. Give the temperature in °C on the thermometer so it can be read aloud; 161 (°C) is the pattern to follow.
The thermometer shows 6 (°C)
